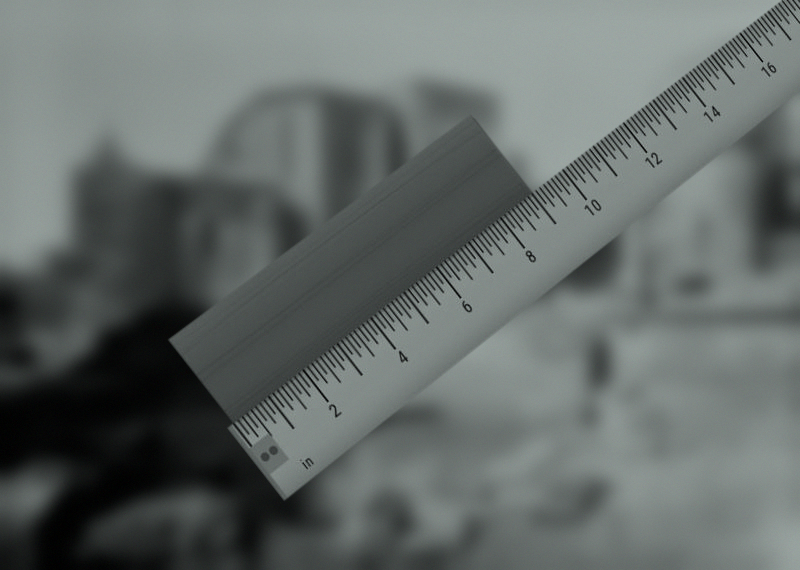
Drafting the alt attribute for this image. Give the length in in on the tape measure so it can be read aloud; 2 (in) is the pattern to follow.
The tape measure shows 9 (in)
